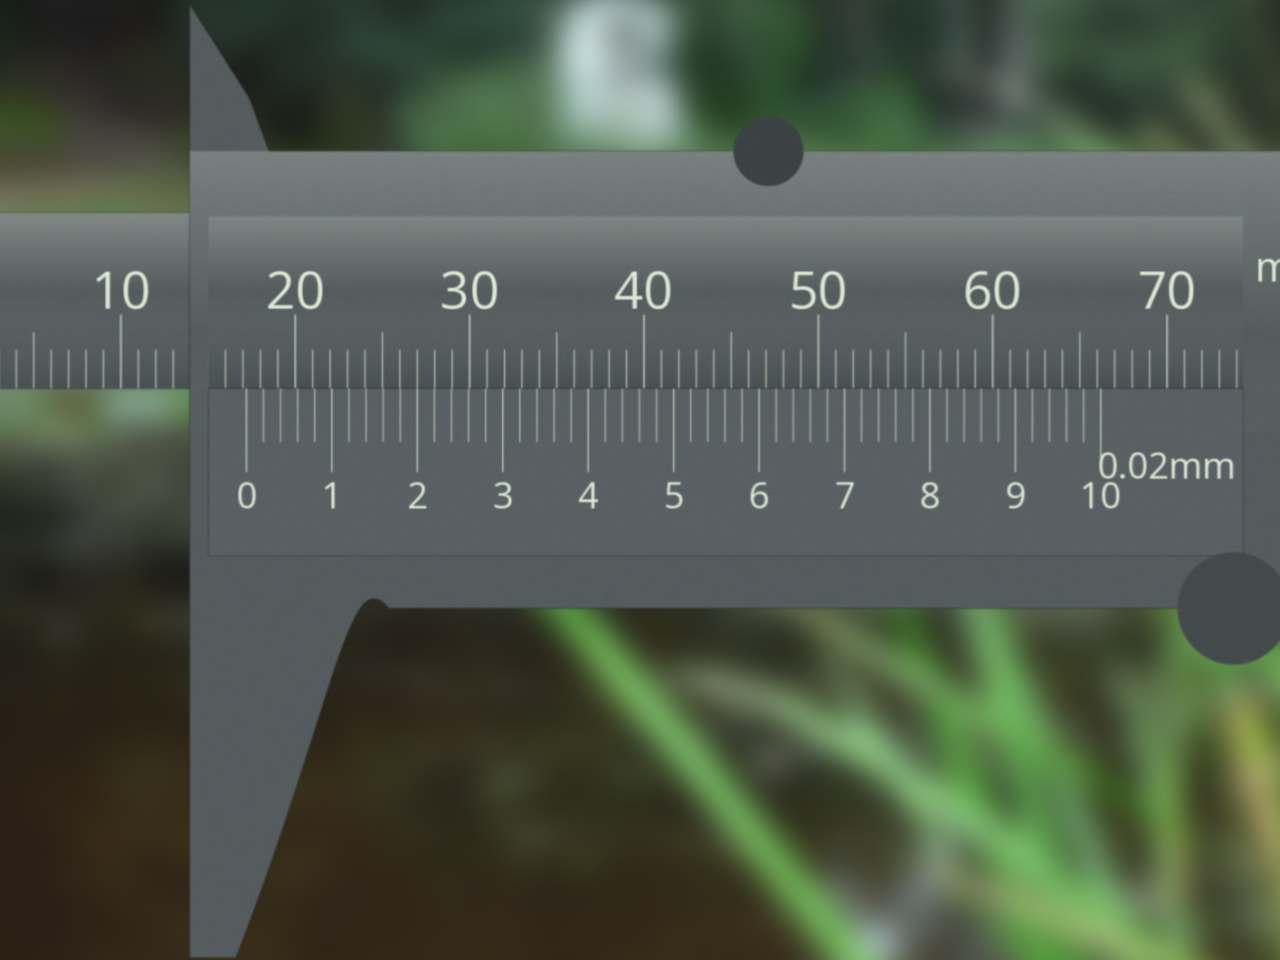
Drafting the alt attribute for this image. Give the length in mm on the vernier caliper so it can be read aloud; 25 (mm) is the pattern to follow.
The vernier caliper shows 17.2 (mm)
